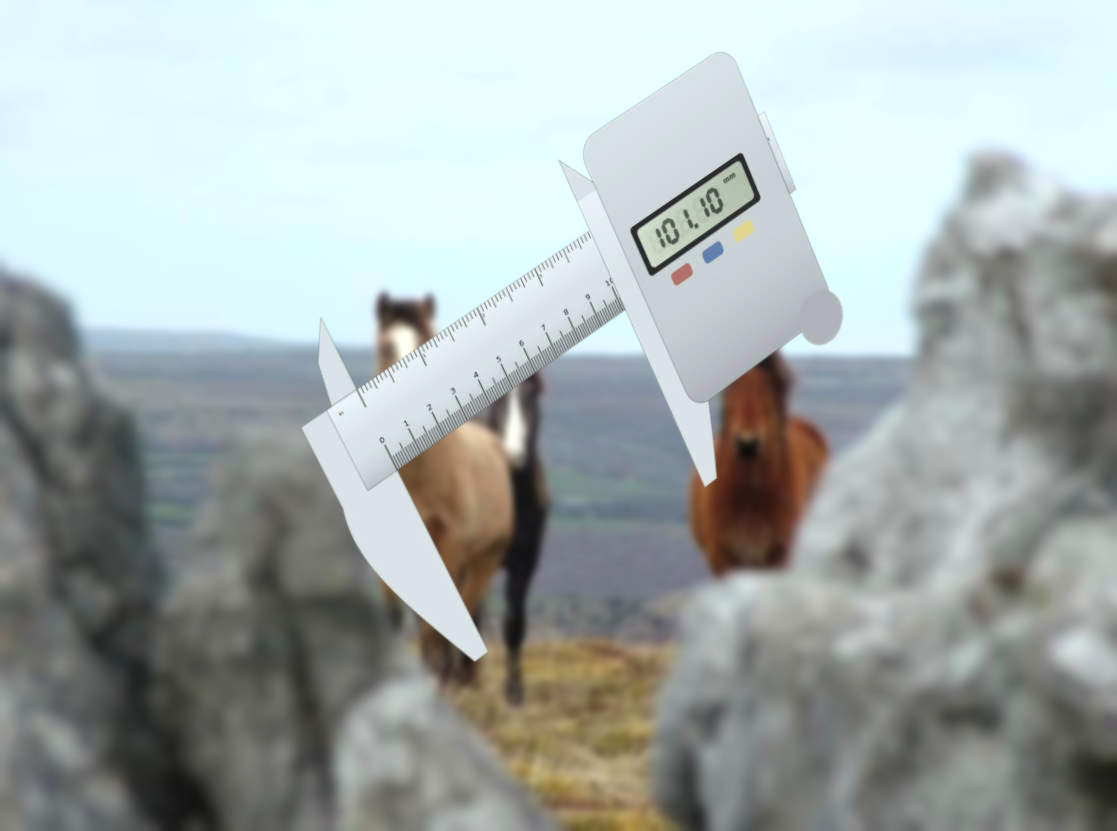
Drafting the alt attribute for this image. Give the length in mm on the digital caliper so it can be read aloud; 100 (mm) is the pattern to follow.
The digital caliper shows 101.10 (mm)
